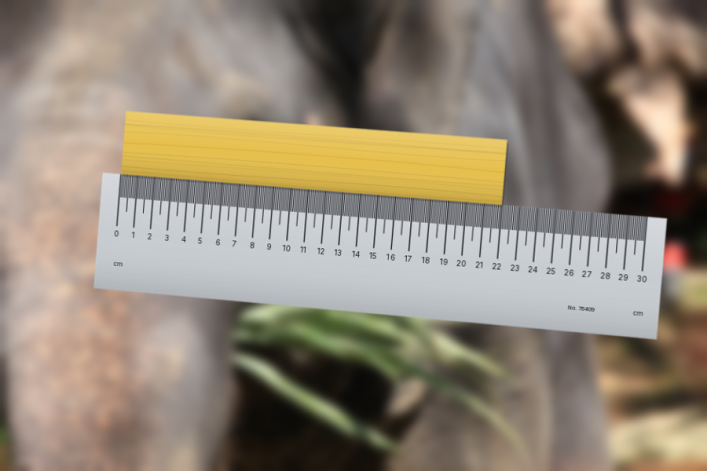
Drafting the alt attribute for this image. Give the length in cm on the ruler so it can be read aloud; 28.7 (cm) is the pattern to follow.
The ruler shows 22 (cm)
